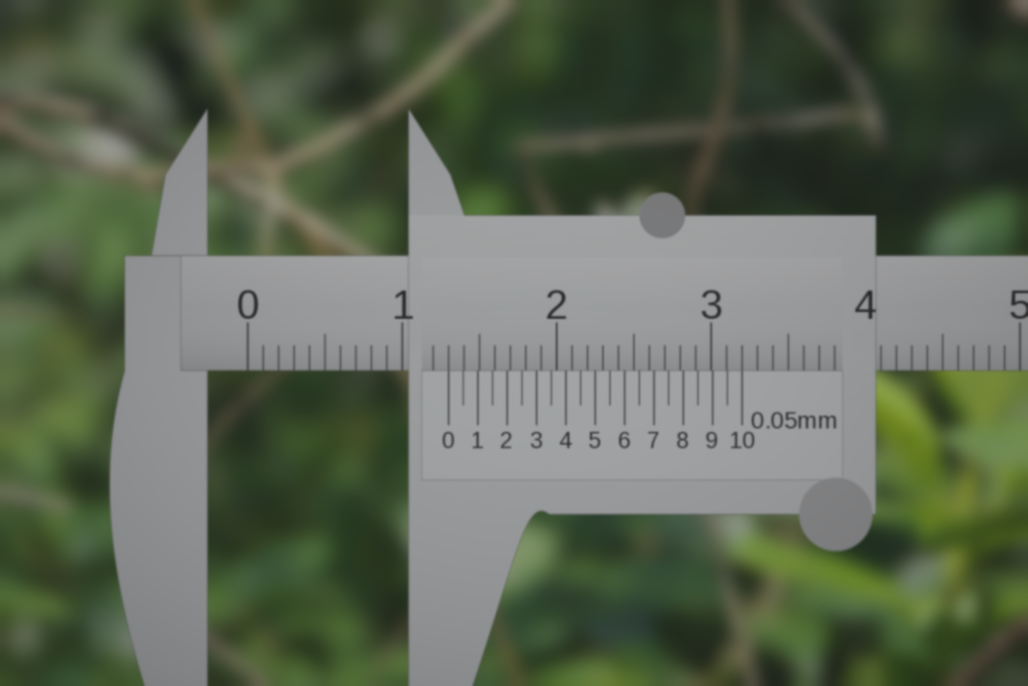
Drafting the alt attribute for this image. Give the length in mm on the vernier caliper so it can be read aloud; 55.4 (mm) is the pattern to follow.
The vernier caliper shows 13.0 (mm)
